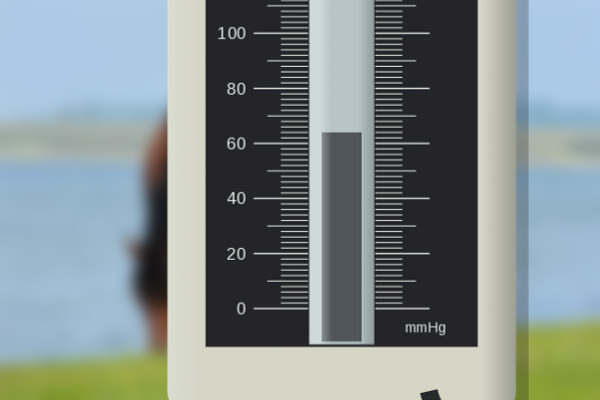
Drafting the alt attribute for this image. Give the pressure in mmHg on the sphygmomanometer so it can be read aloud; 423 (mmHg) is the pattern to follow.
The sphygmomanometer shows 64 (mmHg)
